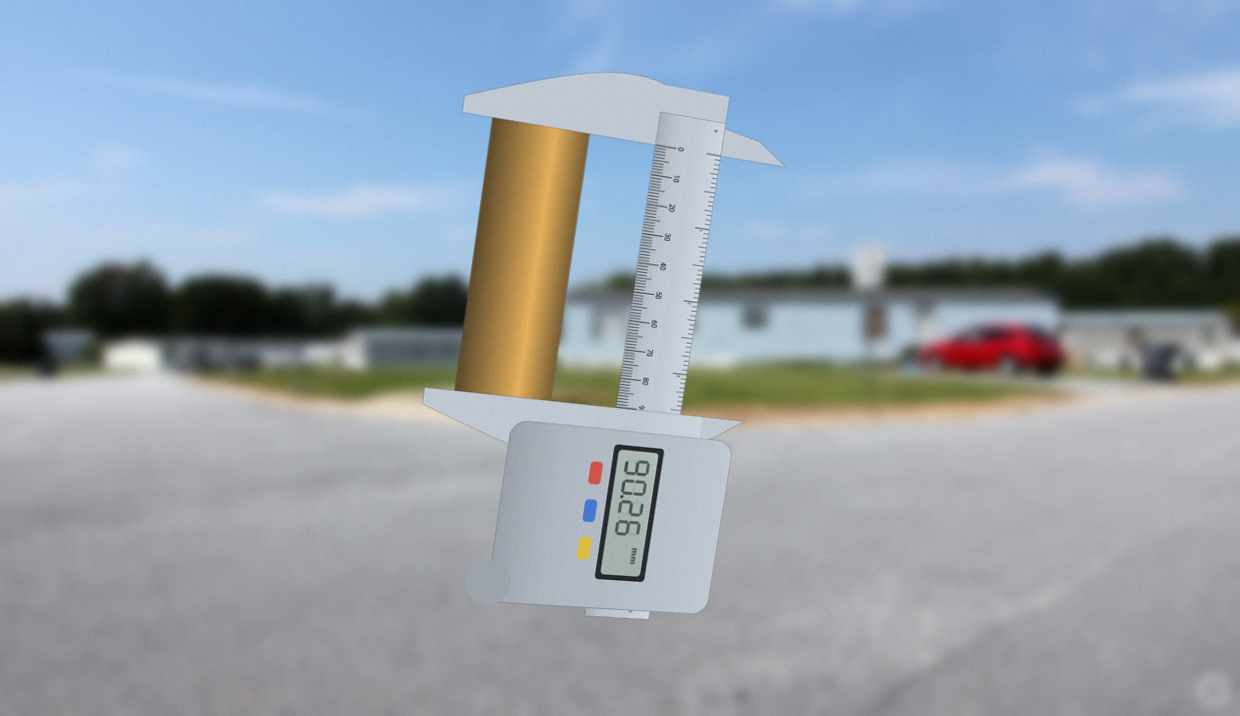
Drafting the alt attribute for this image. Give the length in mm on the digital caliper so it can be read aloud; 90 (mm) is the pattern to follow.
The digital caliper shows 90.26 (mm)
